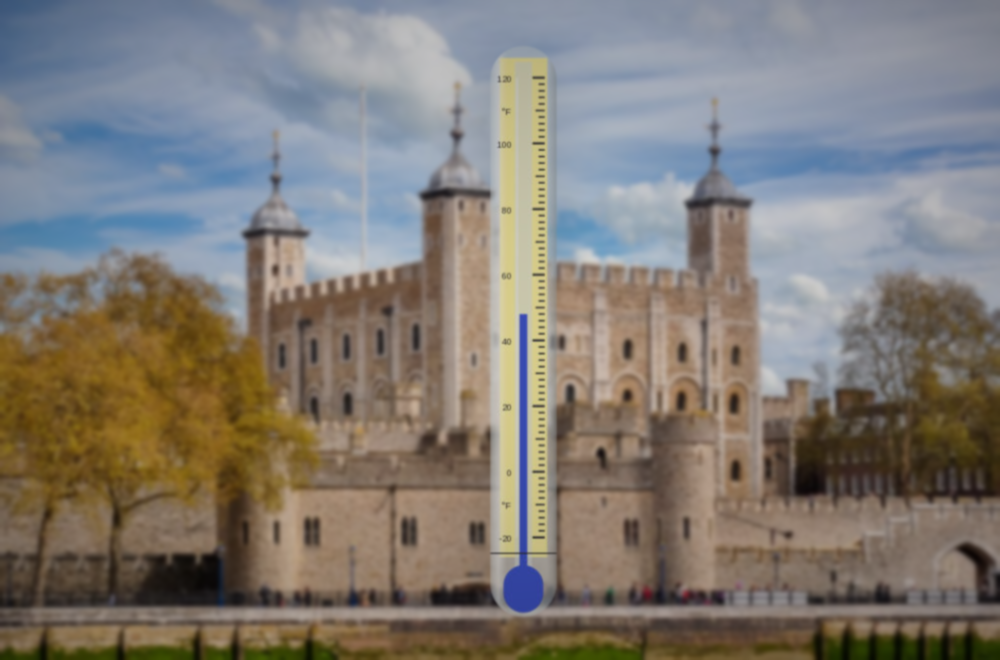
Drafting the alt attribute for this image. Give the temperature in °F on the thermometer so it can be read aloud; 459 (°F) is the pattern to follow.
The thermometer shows 48 (°F)
